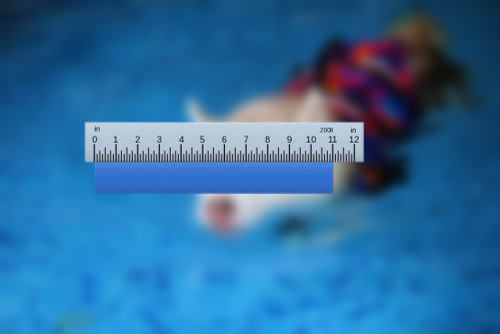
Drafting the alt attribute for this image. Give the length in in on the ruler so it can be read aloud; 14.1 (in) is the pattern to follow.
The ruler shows 11 (in)
